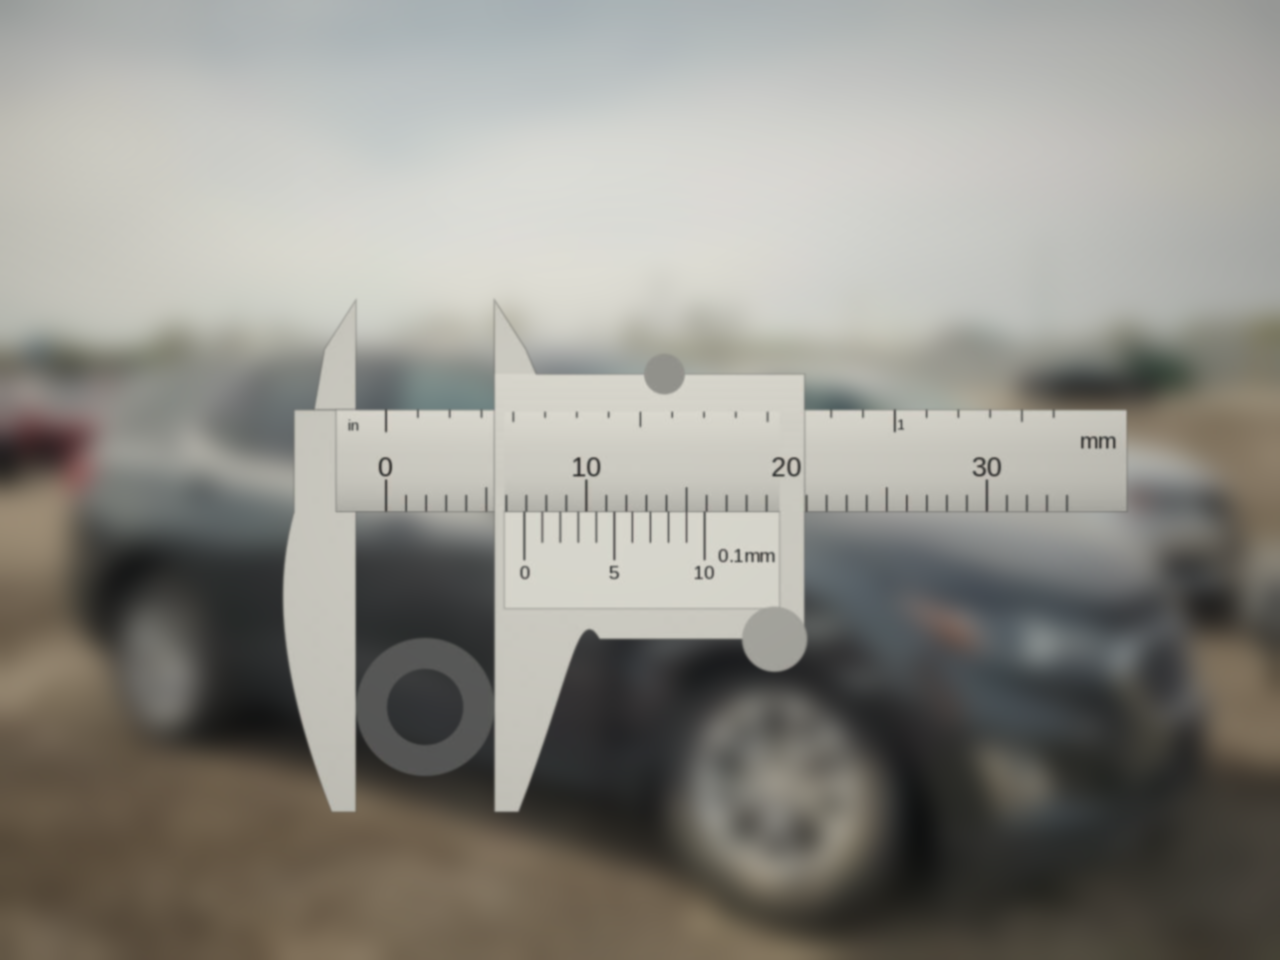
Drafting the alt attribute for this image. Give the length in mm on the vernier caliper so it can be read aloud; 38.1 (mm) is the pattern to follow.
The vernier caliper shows 6.9 (mm)
